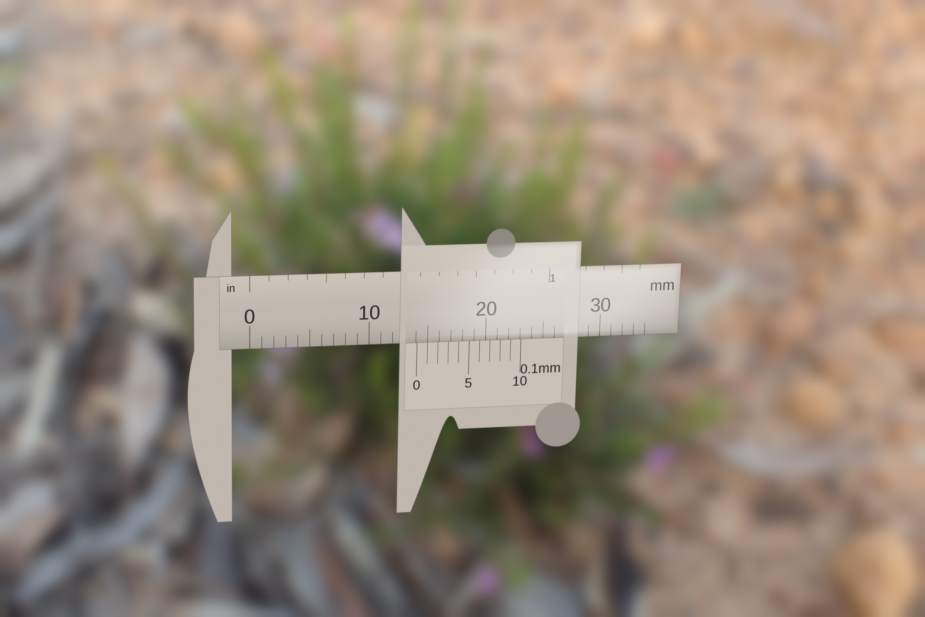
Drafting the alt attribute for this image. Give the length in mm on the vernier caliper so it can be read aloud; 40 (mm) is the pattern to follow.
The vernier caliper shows 14.1 (mm)
